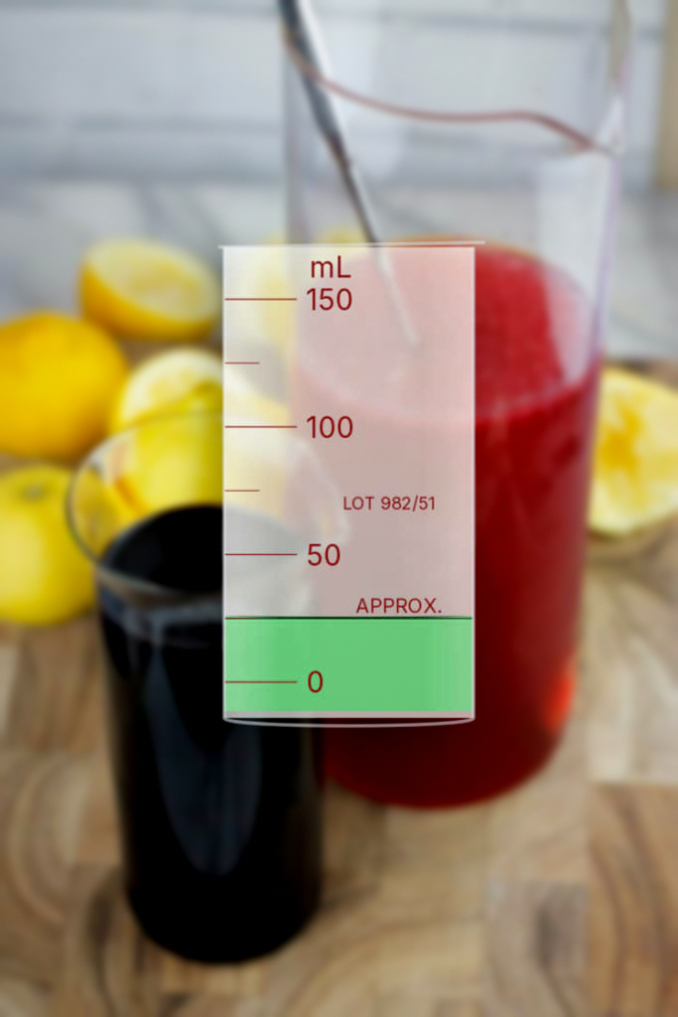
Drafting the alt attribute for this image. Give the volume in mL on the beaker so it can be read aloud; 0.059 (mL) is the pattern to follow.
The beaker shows 25 (mL)
